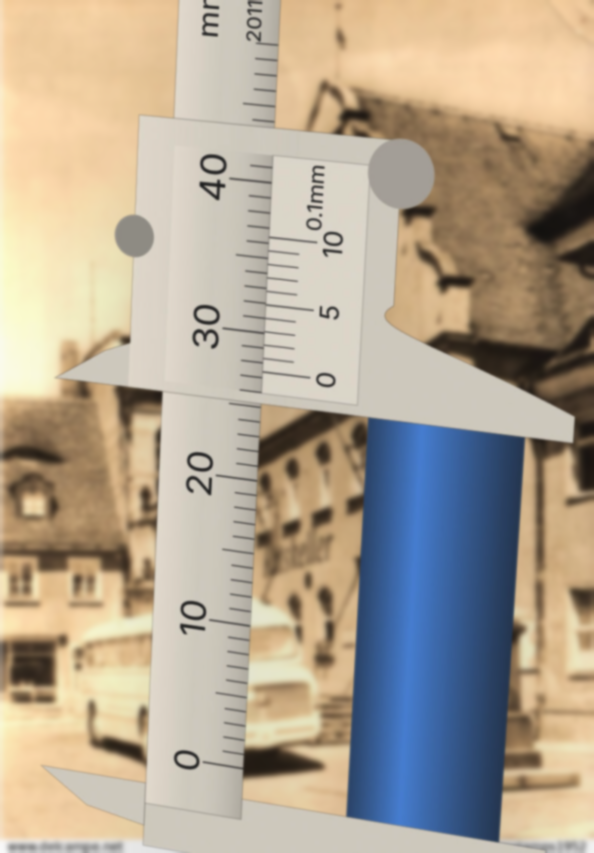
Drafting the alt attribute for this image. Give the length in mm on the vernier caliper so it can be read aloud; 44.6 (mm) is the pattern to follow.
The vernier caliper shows 27.4 (mm)
